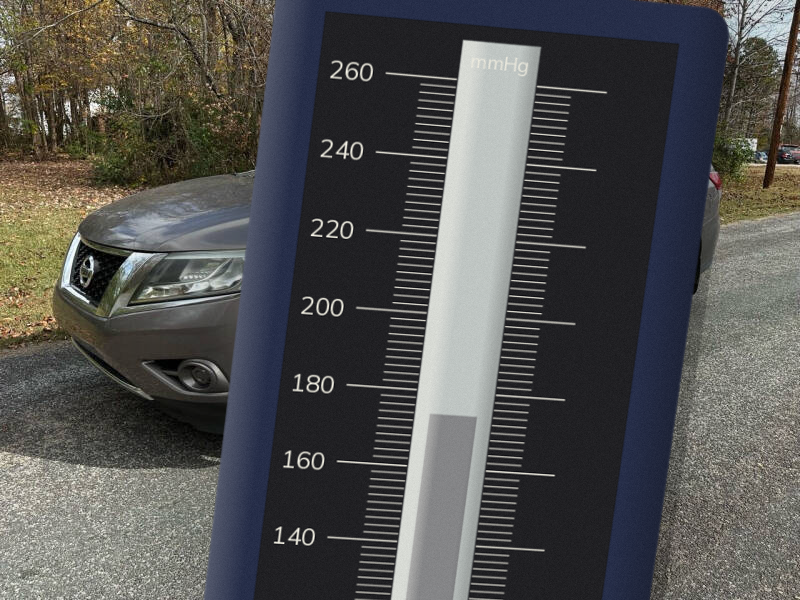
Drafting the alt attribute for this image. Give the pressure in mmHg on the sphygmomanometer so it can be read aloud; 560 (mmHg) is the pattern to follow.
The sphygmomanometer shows 174 (mmHg)
